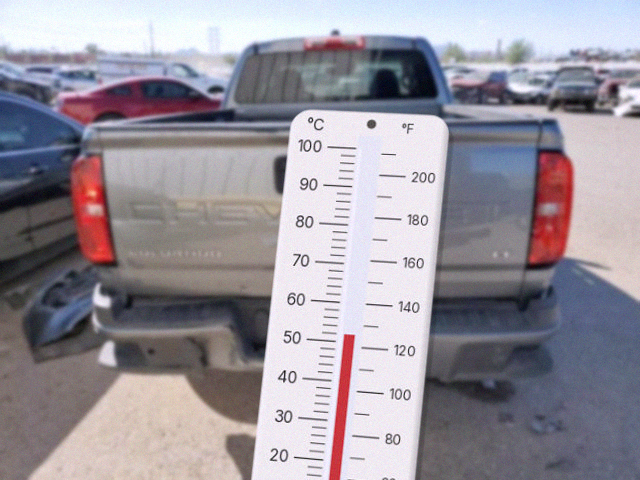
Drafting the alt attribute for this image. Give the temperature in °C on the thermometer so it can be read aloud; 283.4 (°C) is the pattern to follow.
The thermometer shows 52 (°C)
